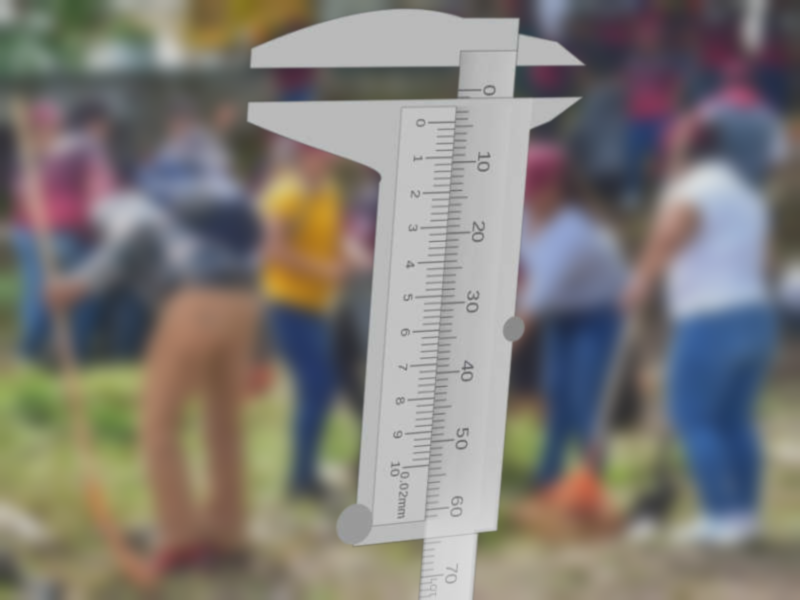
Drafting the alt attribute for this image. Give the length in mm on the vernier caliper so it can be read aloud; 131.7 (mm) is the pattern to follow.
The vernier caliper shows 4.4 (mm)
